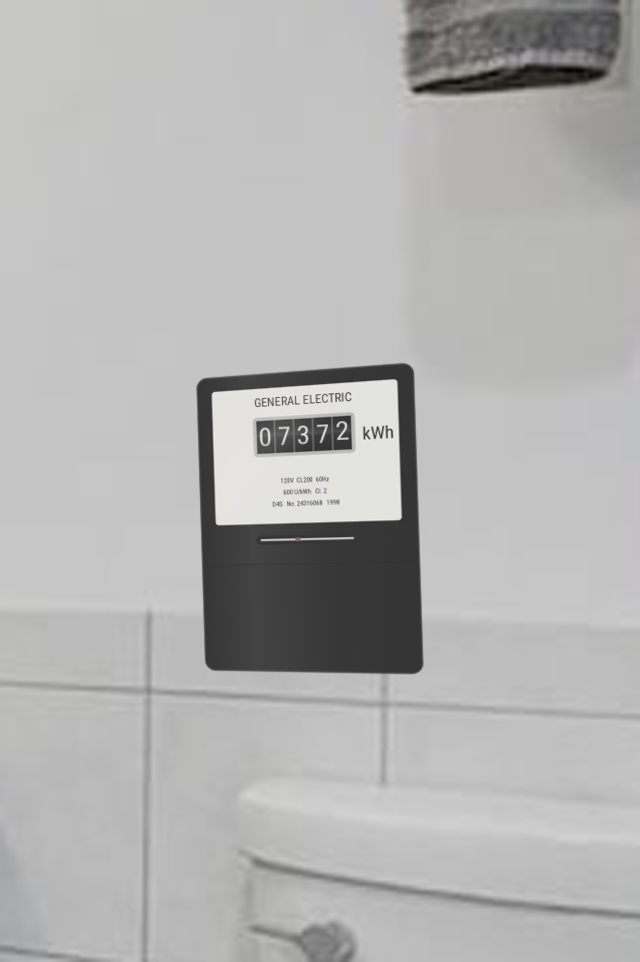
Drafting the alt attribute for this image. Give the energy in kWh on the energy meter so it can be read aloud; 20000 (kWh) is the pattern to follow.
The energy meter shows 7372 (kWh)
